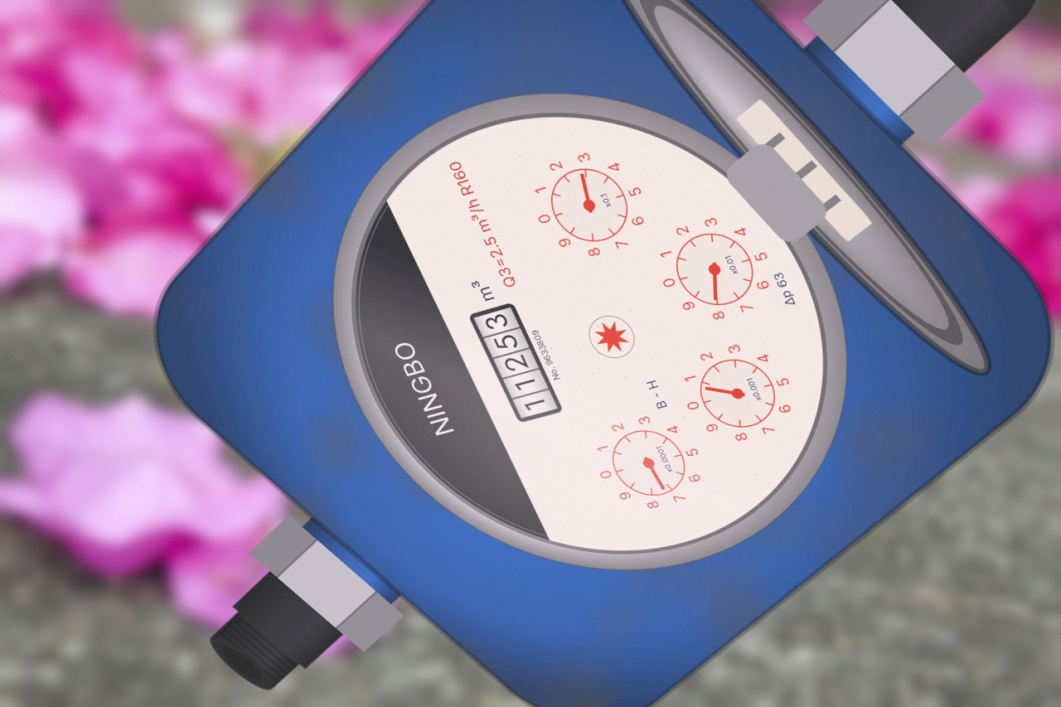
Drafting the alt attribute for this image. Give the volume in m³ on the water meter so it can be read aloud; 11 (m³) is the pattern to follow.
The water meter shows 11253.2807 (m³)
